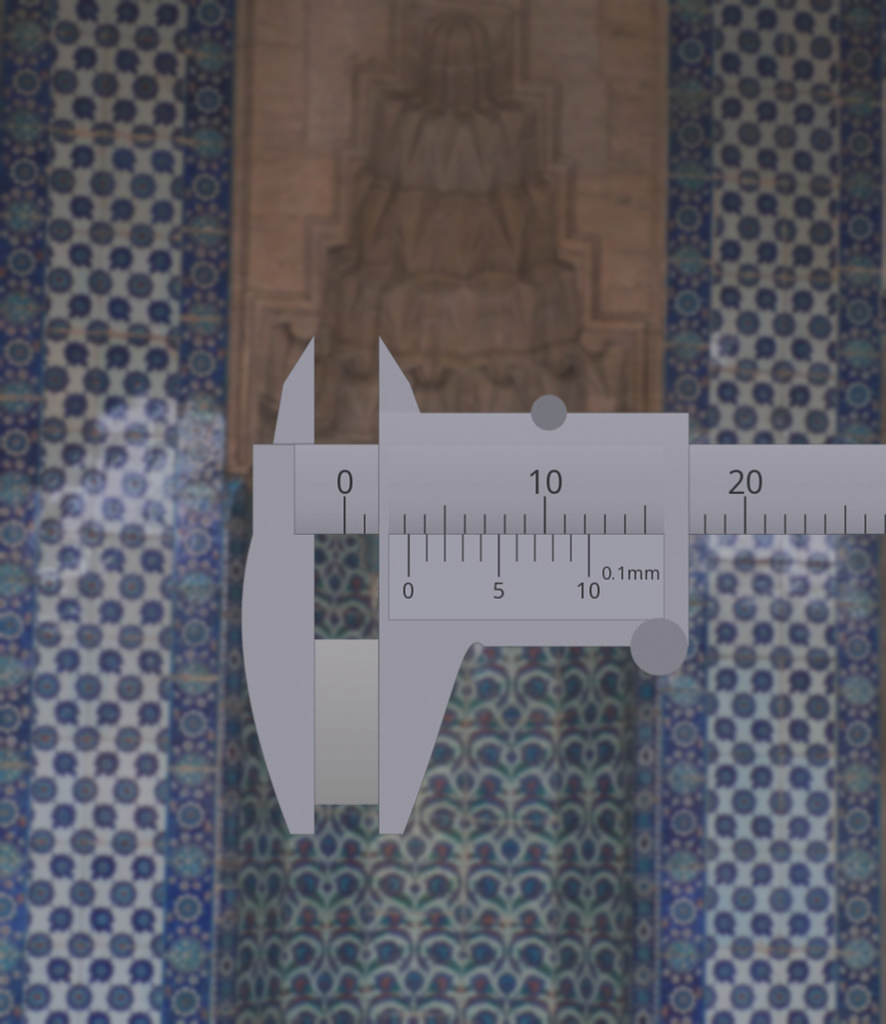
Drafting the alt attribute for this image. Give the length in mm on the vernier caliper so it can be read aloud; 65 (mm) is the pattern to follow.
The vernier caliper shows 3.2 (mm)
